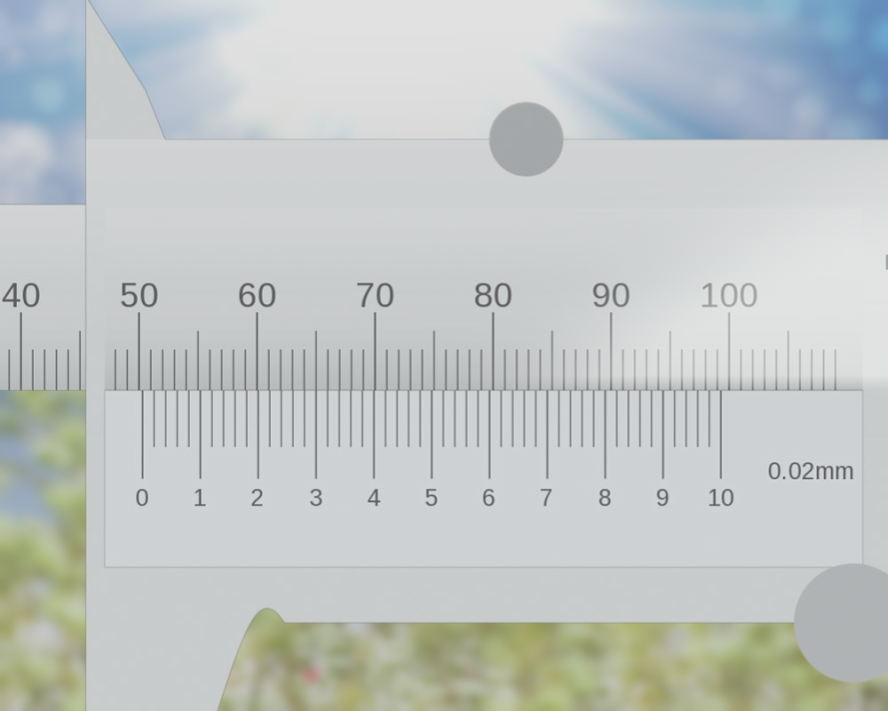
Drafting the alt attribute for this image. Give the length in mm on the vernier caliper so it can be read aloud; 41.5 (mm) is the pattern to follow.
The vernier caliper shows 50.3 (mm)
